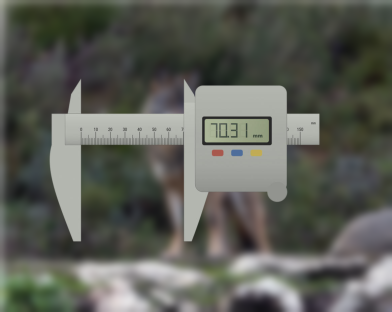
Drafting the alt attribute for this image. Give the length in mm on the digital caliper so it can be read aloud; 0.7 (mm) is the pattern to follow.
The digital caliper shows 70.31 (mm)
